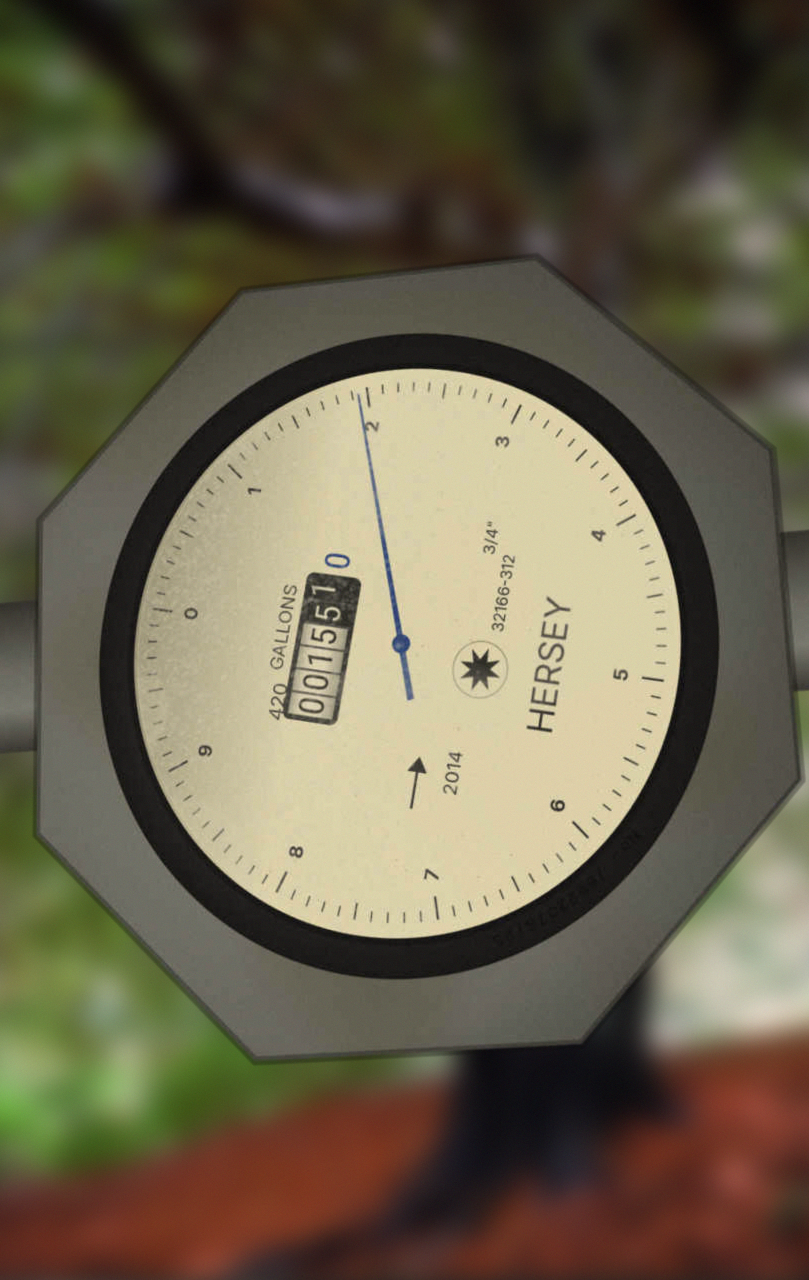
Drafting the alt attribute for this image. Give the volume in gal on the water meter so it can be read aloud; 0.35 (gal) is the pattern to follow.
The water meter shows 15511.9 (gal)
